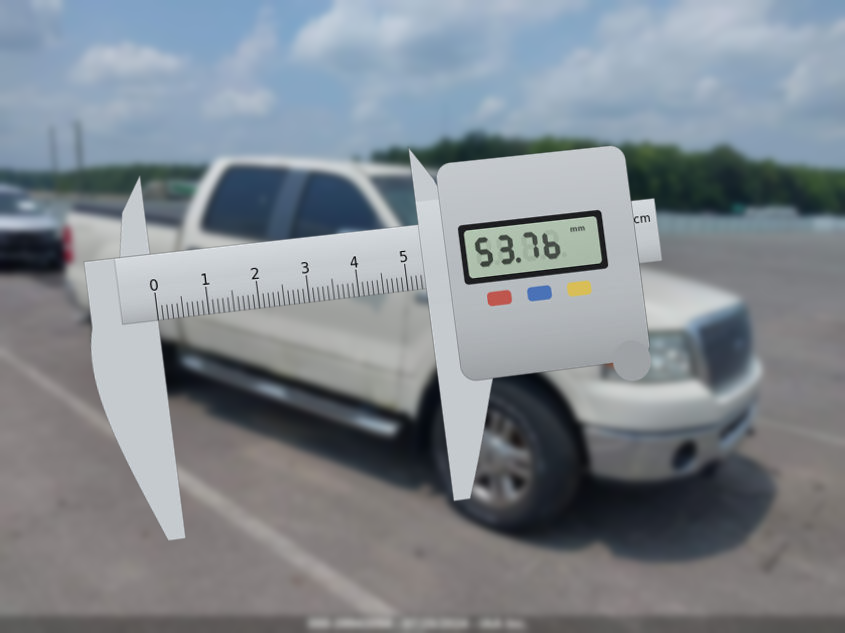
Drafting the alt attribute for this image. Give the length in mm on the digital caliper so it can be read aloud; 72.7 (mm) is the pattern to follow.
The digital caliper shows 53.76 (mm)
